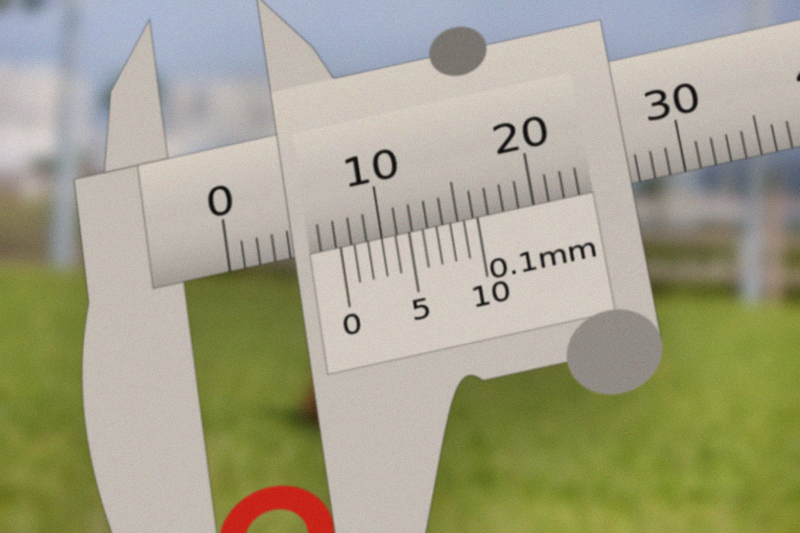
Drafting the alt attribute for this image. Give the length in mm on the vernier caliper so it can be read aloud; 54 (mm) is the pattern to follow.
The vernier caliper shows 7.3 (mm)
